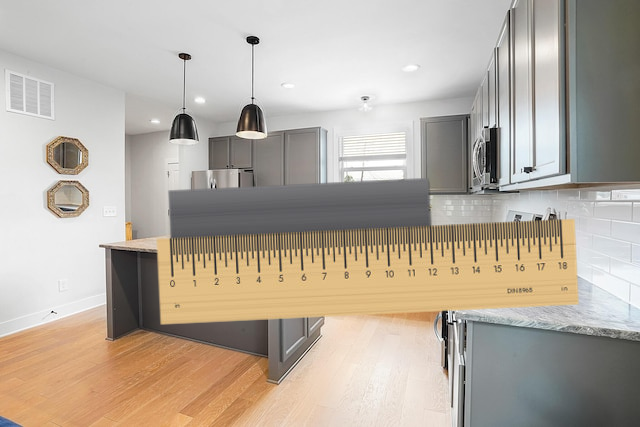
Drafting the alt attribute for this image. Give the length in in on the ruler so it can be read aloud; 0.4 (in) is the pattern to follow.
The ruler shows 12 (in)
